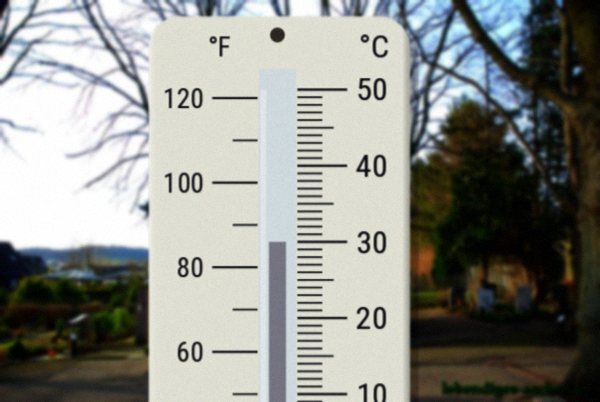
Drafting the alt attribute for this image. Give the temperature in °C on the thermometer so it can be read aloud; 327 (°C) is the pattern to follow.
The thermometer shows 30 (°C)
